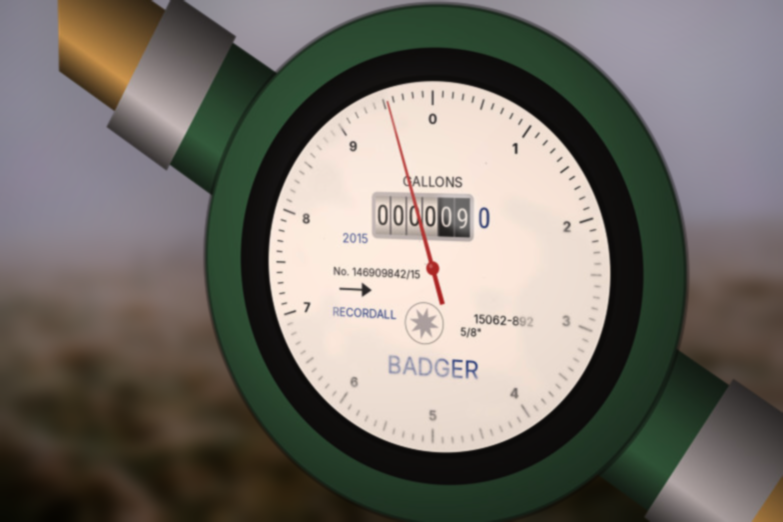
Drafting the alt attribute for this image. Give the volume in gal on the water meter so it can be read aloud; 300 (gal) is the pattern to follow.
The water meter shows 89.5 (gal)
